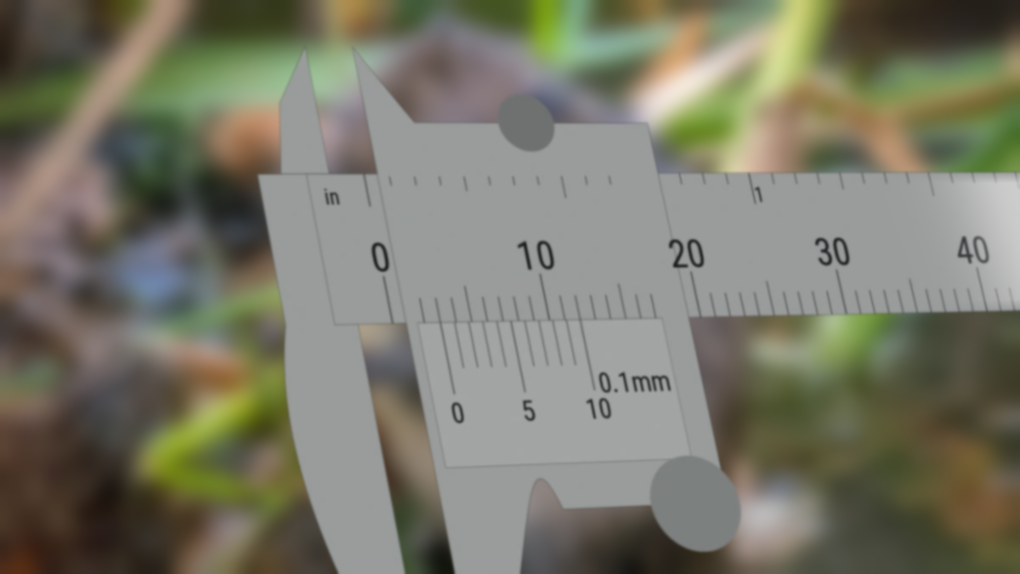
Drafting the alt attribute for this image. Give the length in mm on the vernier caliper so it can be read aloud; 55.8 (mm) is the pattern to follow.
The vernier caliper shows 3.0 (mm)
